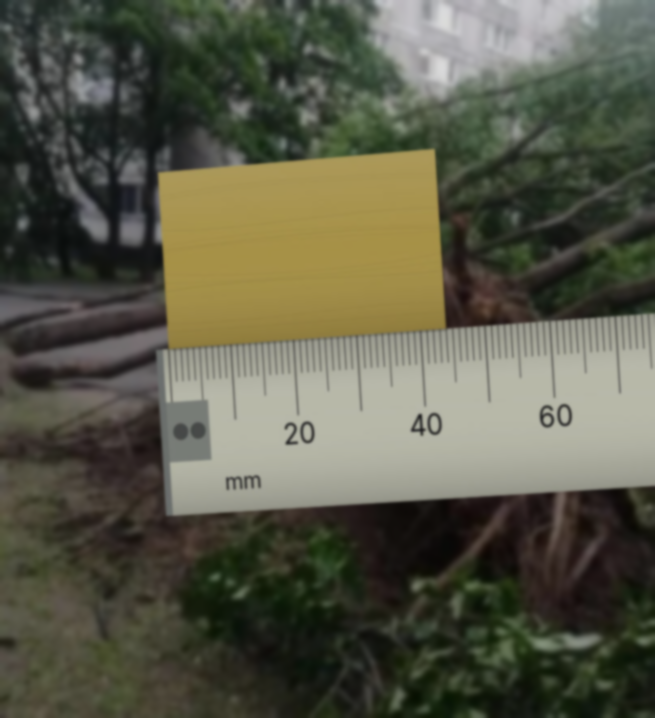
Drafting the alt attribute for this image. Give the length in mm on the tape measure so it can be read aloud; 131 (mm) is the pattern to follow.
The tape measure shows 44 (mm)
